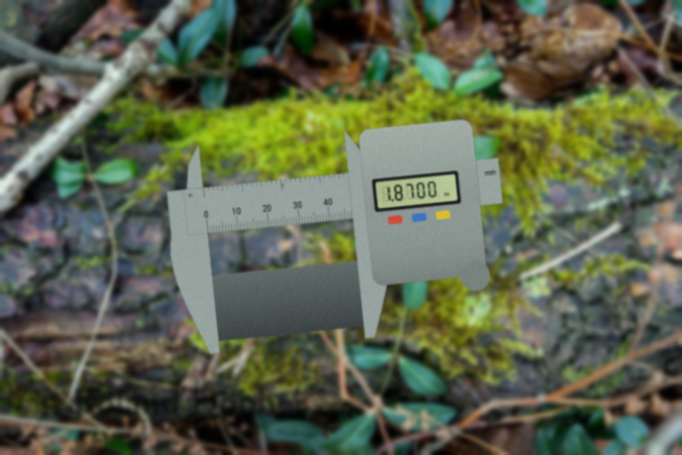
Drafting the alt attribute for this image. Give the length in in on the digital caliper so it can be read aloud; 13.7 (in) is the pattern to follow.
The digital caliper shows 1.8700 (in)
